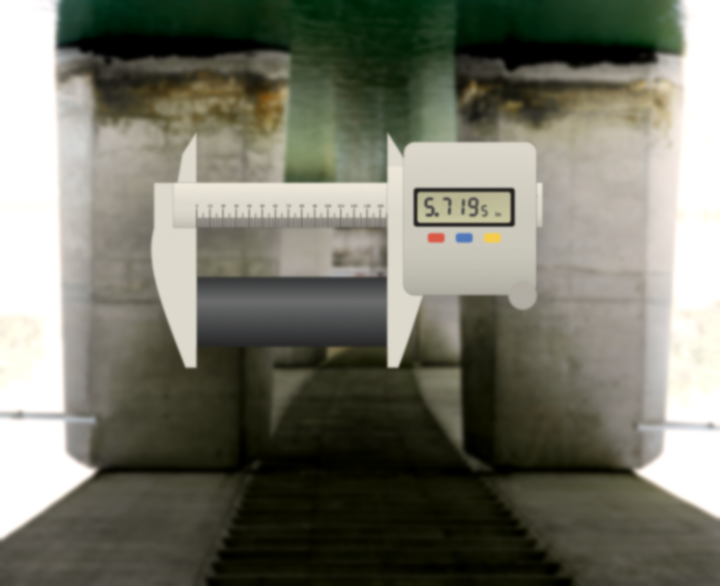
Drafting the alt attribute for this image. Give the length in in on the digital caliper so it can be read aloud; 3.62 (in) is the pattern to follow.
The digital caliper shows 5.7195 (in)
